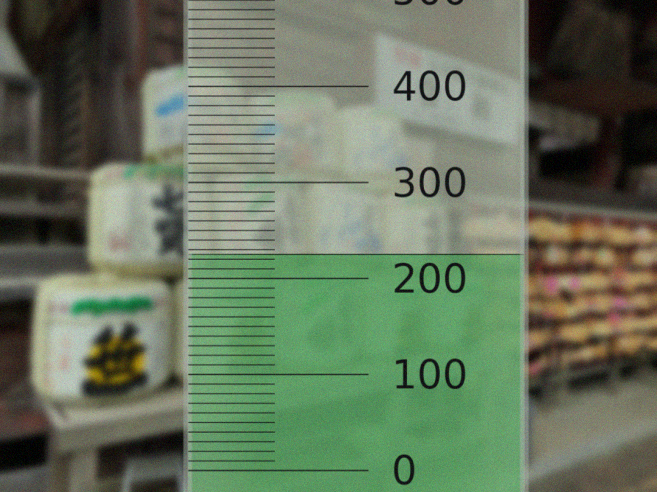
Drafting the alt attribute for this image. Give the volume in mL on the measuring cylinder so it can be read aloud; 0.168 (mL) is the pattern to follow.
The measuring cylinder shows 225 (mL)
